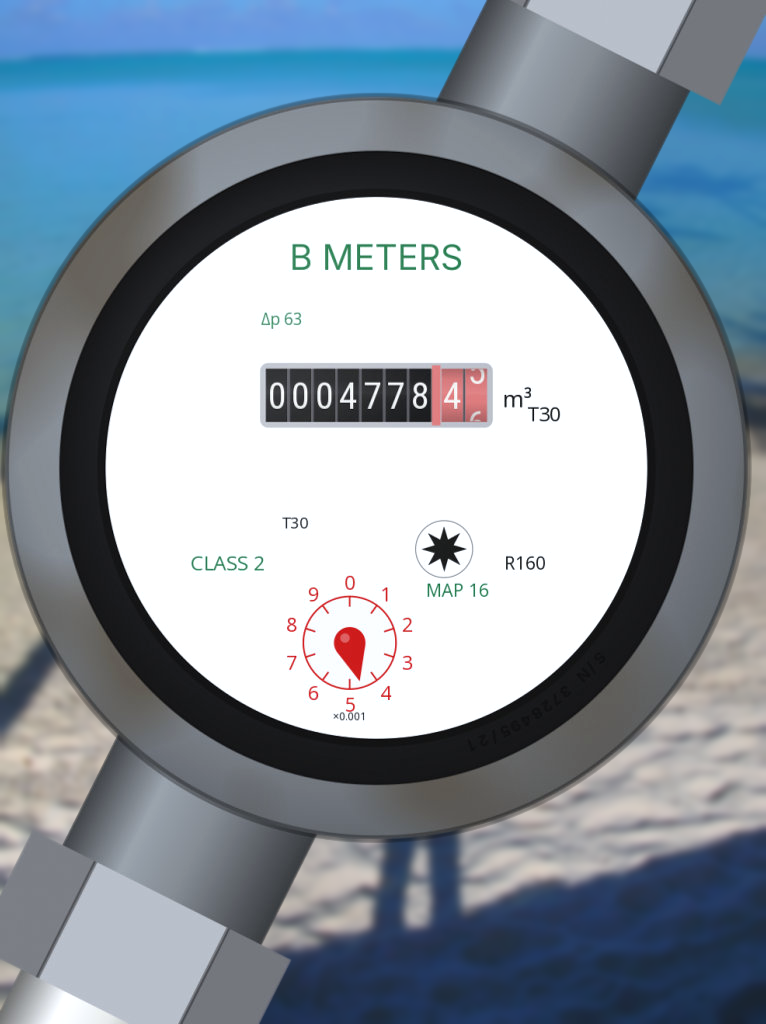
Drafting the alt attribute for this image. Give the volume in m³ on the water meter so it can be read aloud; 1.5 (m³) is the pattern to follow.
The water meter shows 4778.454 (m³)
